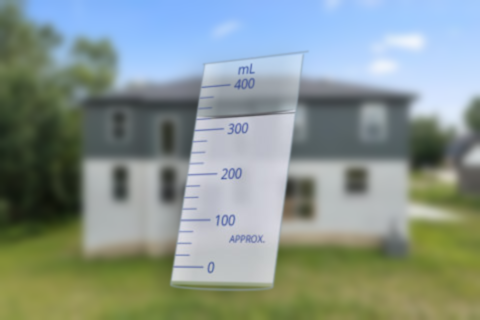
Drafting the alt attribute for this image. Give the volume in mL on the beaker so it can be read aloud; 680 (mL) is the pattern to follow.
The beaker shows 325 (mL)
